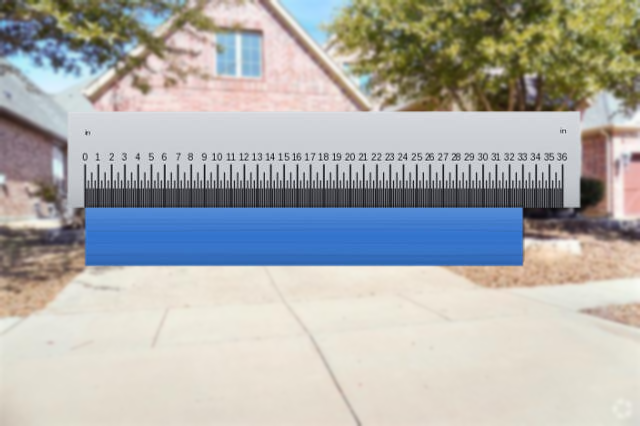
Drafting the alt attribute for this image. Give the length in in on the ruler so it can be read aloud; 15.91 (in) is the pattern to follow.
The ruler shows 33 (in)
